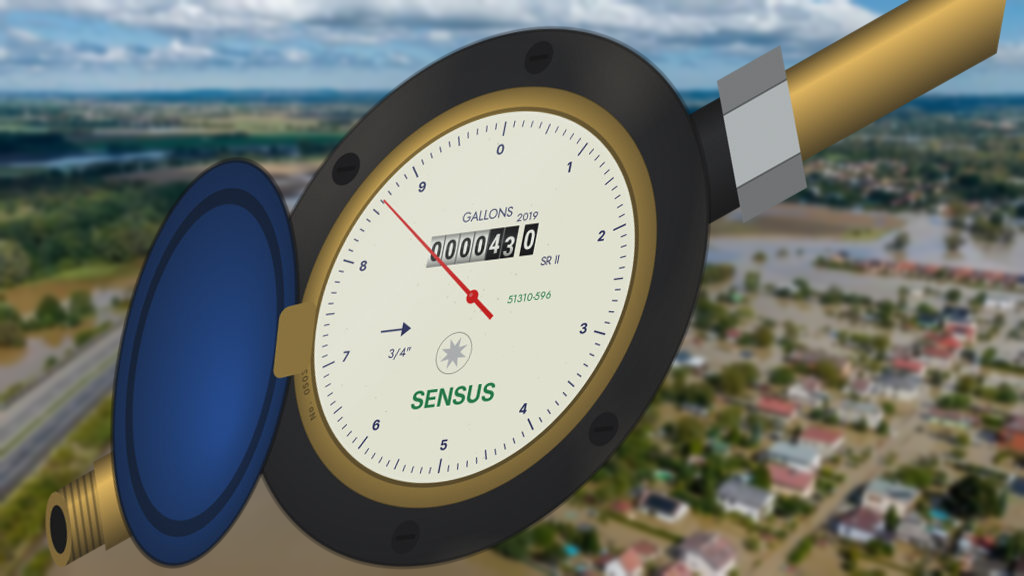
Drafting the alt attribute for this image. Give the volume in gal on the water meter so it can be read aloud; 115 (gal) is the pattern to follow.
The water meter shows 428.6 (gal)
